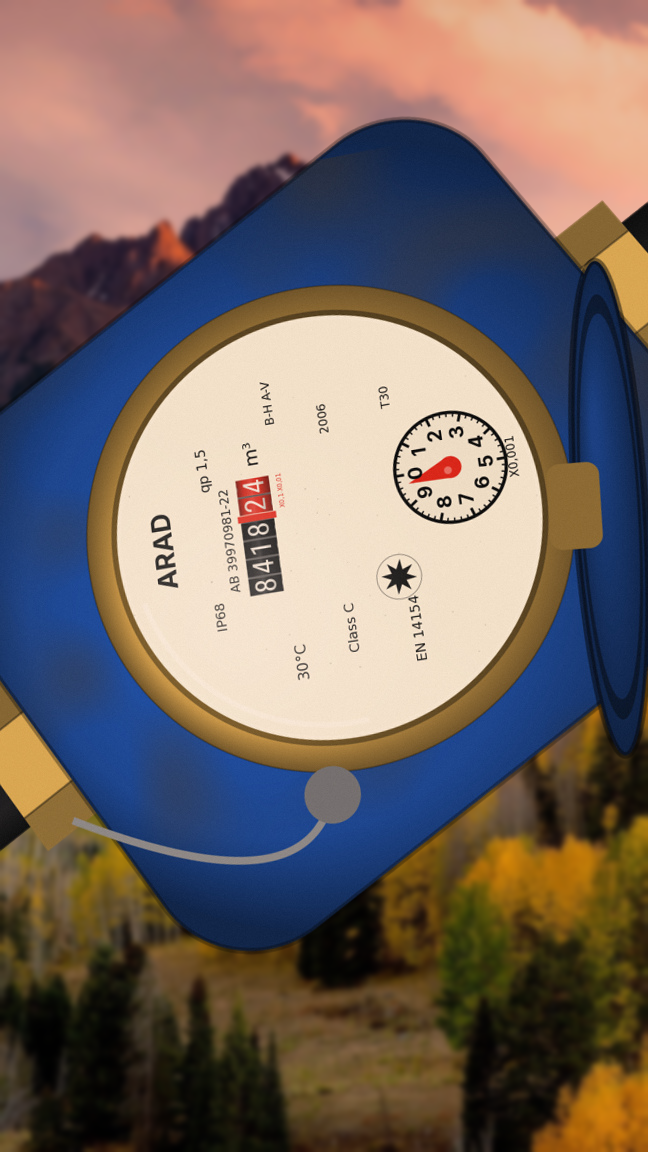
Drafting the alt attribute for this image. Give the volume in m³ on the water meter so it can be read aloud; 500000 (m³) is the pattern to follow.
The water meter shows 8418.239 (m³)
